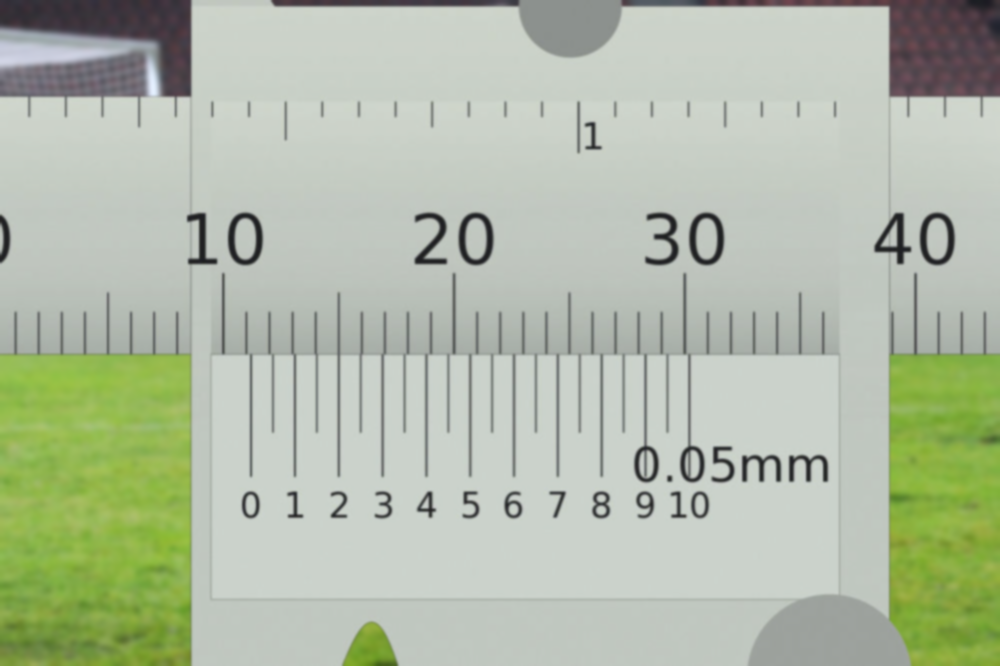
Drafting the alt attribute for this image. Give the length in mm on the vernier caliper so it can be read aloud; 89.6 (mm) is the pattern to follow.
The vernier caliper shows 11.2 (mm)
